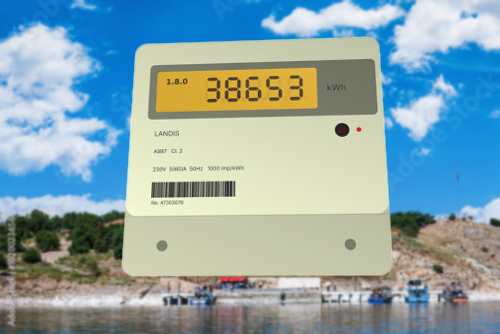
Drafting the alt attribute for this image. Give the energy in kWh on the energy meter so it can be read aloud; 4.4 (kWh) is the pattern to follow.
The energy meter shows 38653 (kWh)
